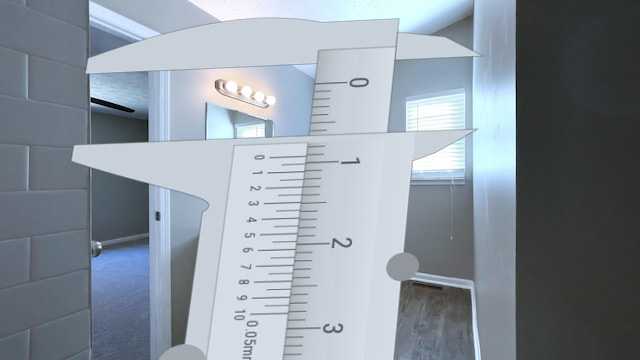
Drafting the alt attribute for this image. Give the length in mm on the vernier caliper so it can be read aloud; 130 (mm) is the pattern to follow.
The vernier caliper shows 9.2 (mm)
